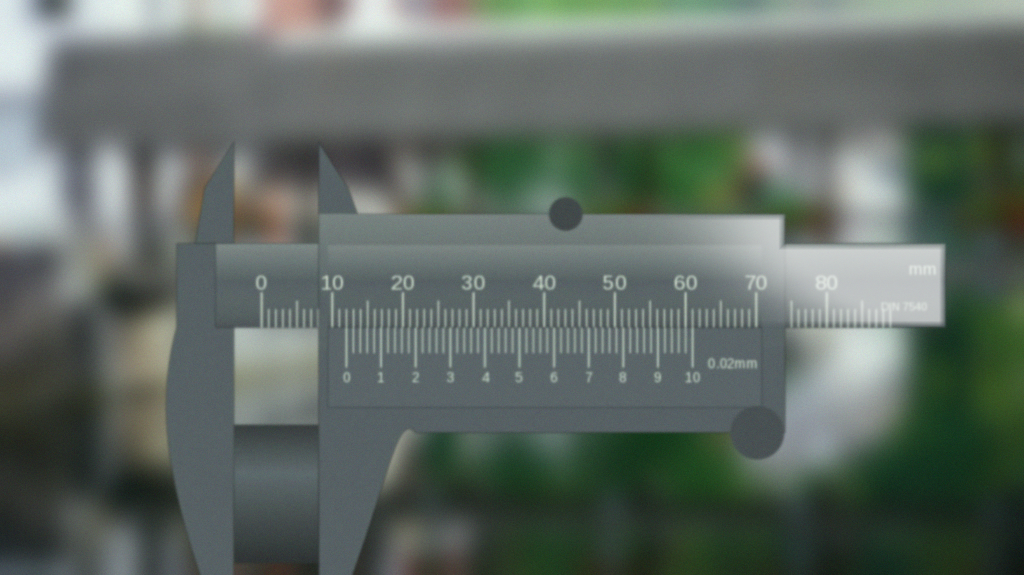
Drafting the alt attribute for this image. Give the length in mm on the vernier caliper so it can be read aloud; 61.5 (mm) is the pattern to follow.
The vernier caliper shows 12.0 (mm)
